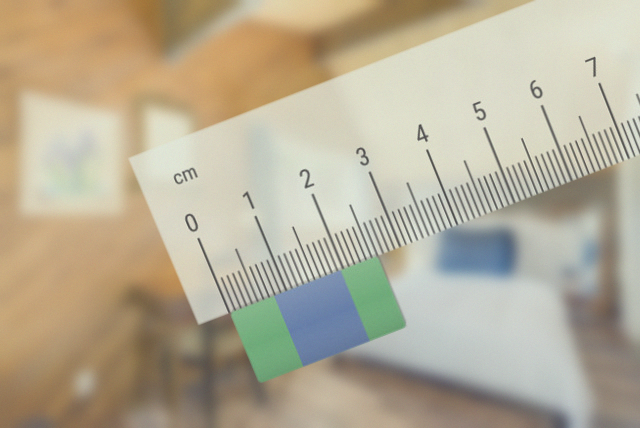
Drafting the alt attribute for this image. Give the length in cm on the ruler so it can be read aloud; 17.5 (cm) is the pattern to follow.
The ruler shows 2.6 (cm)
